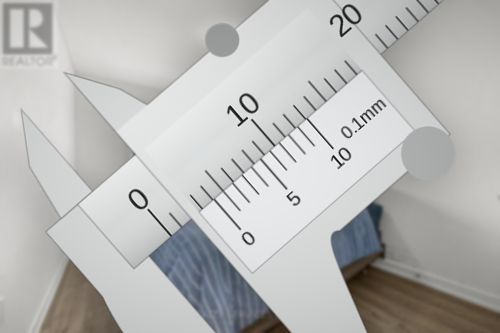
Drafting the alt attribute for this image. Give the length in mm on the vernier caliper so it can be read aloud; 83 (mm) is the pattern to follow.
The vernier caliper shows 4.1 (mm)
